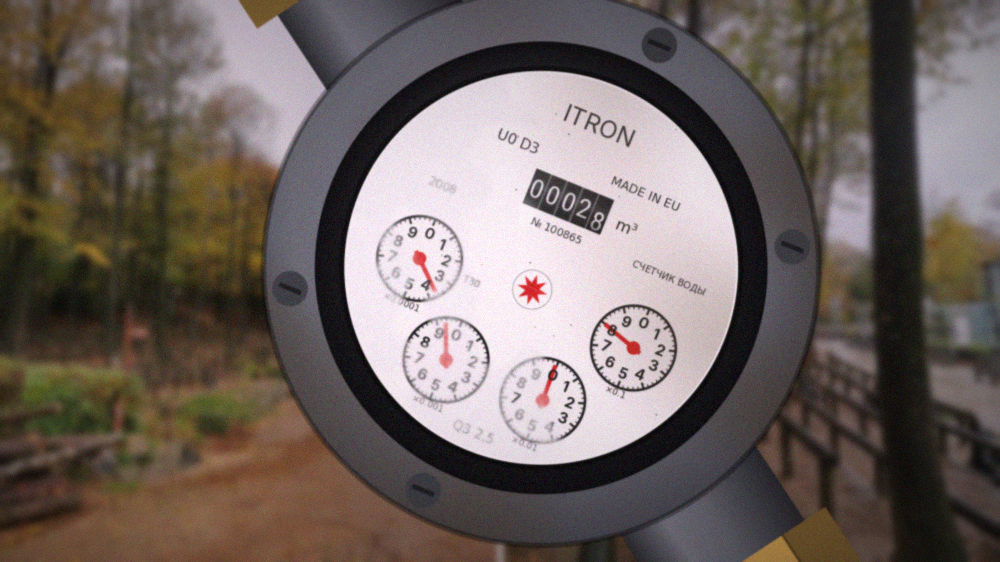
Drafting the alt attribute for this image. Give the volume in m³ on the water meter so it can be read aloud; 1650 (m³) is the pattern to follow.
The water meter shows 27.7993 (m³)
